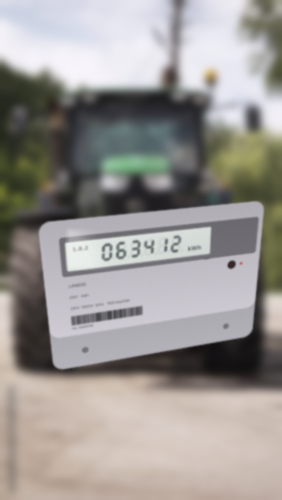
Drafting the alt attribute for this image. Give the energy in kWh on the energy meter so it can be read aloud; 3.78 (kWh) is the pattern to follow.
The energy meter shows 63412 (kWh)
